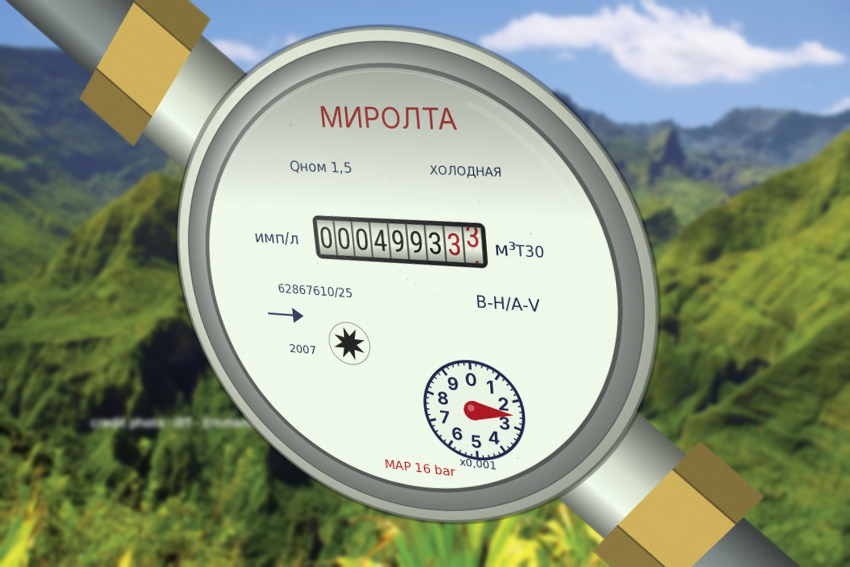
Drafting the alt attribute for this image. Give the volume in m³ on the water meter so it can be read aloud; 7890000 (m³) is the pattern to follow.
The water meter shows 4993.332 (m³)
